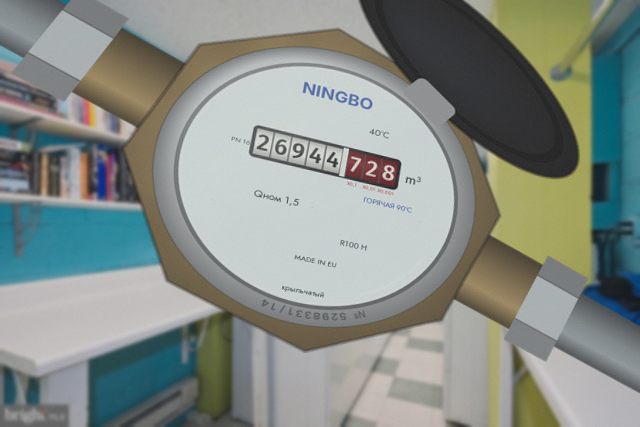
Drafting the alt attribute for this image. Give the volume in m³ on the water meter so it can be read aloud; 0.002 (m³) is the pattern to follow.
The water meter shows 26944.728 (m³)
